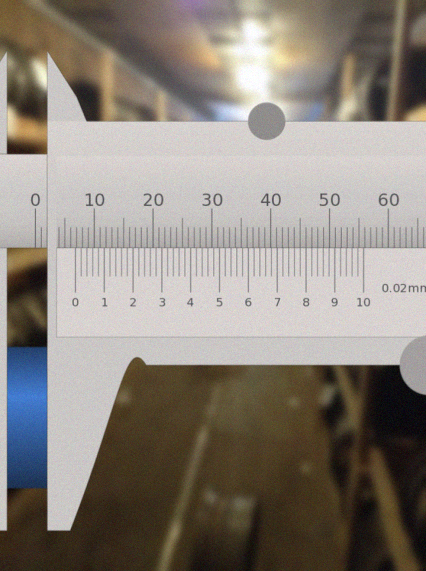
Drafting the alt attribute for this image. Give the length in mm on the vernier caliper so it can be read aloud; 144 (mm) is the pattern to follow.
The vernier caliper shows 6.8 (mm)
